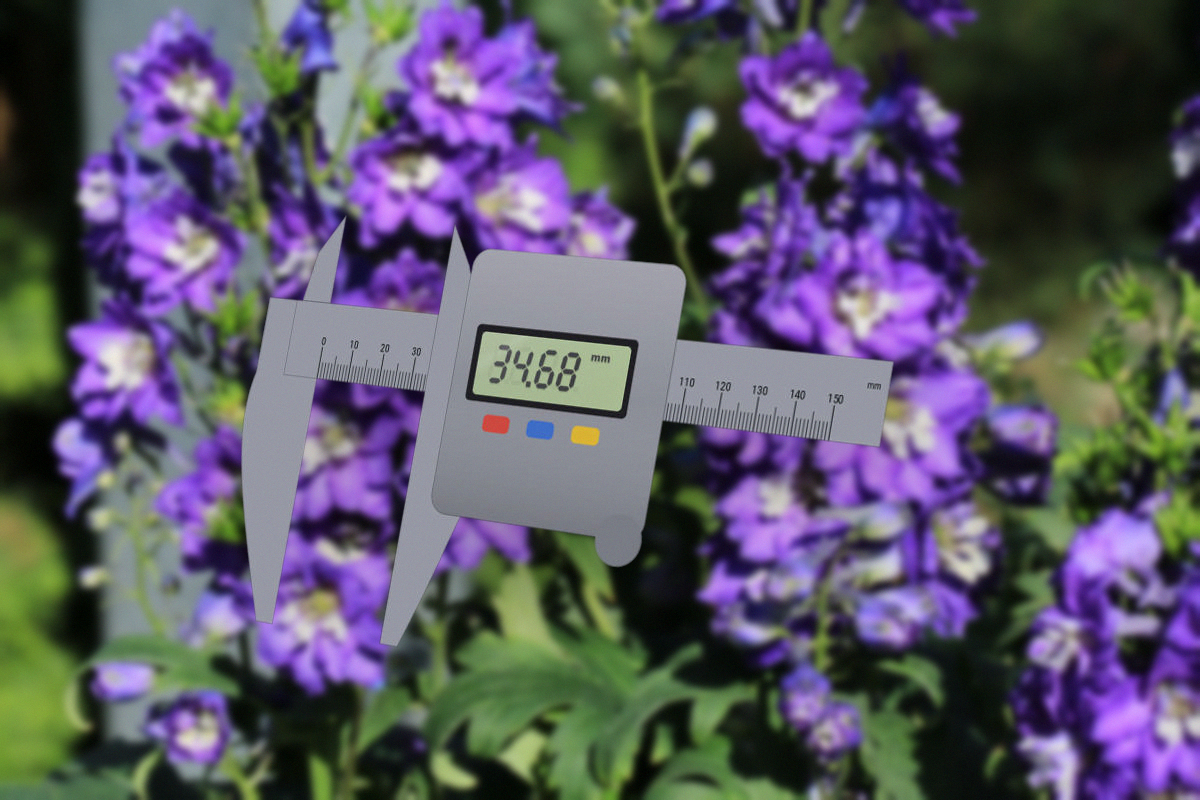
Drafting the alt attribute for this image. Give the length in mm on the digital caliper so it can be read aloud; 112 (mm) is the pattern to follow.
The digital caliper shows 34.68 (mm)
